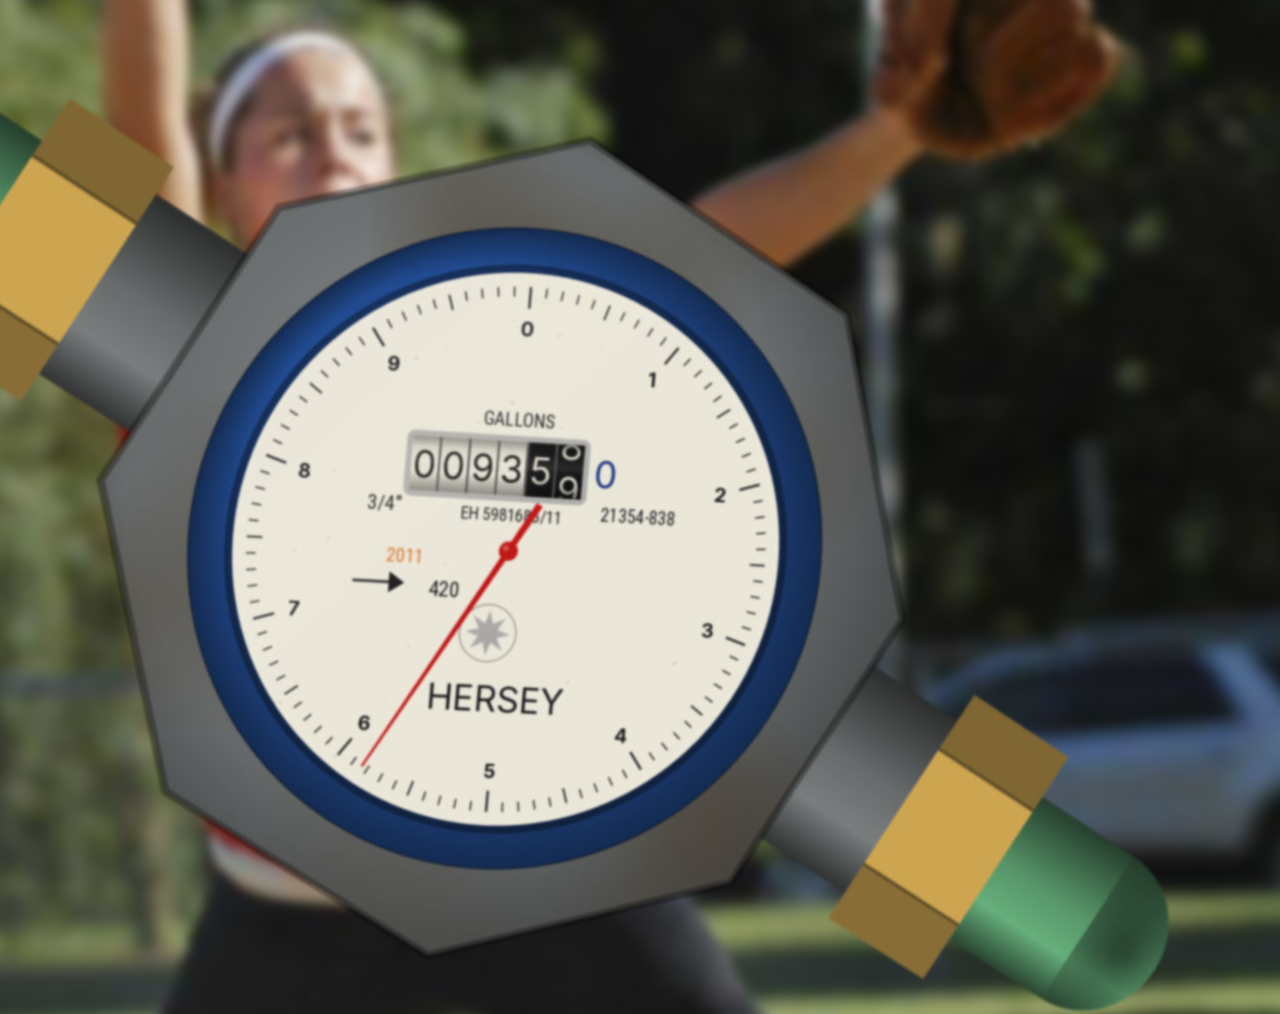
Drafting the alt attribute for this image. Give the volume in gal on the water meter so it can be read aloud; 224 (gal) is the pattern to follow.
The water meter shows 93585.8 (gal)
